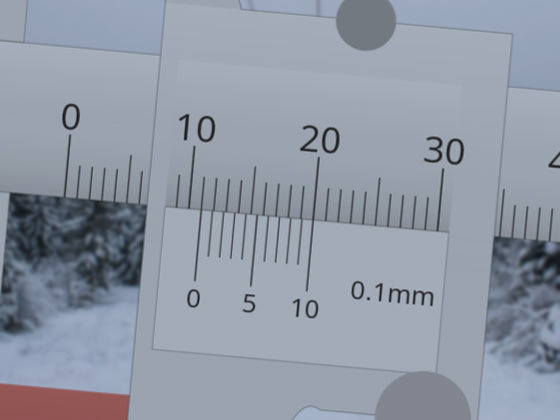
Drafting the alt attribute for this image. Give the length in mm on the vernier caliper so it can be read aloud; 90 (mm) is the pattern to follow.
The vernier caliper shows 11.0 (mm)
